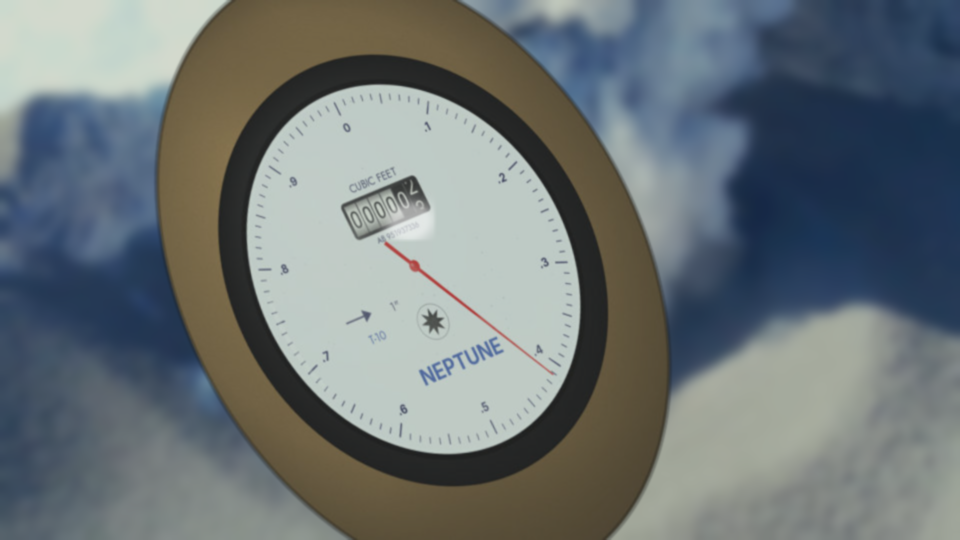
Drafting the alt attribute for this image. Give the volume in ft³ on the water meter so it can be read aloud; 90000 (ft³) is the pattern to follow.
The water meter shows 2.41 (ft³)
